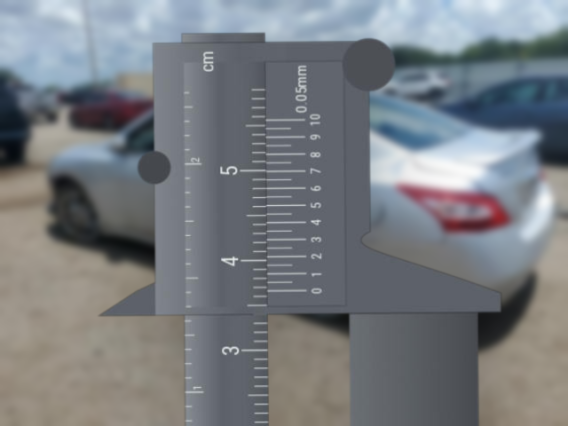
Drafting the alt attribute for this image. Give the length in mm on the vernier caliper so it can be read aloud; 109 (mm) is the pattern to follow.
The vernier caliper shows 36.6 (mm)
